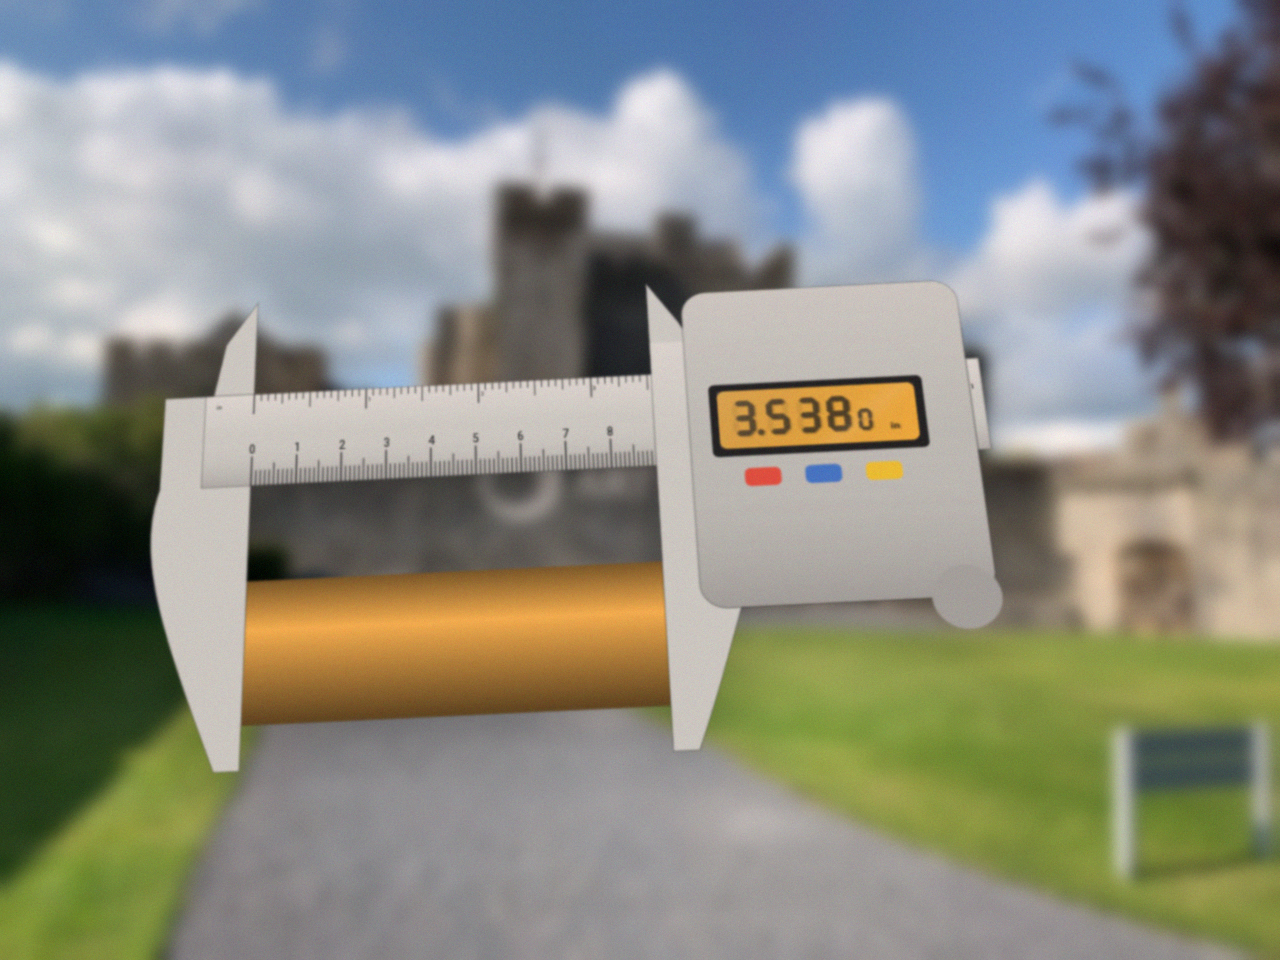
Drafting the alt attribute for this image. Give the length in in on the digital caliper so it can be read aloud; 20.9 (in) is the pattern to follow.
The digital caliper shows 3.5380 (in)
